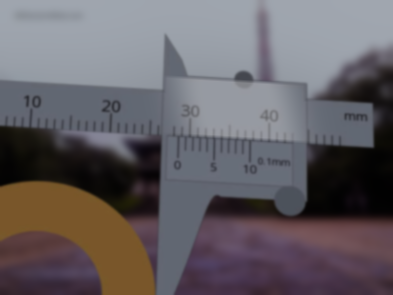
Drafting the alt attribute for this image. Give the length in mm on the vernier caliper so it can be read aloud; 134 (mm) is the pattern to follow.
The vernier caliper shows 28.6 (mm)
